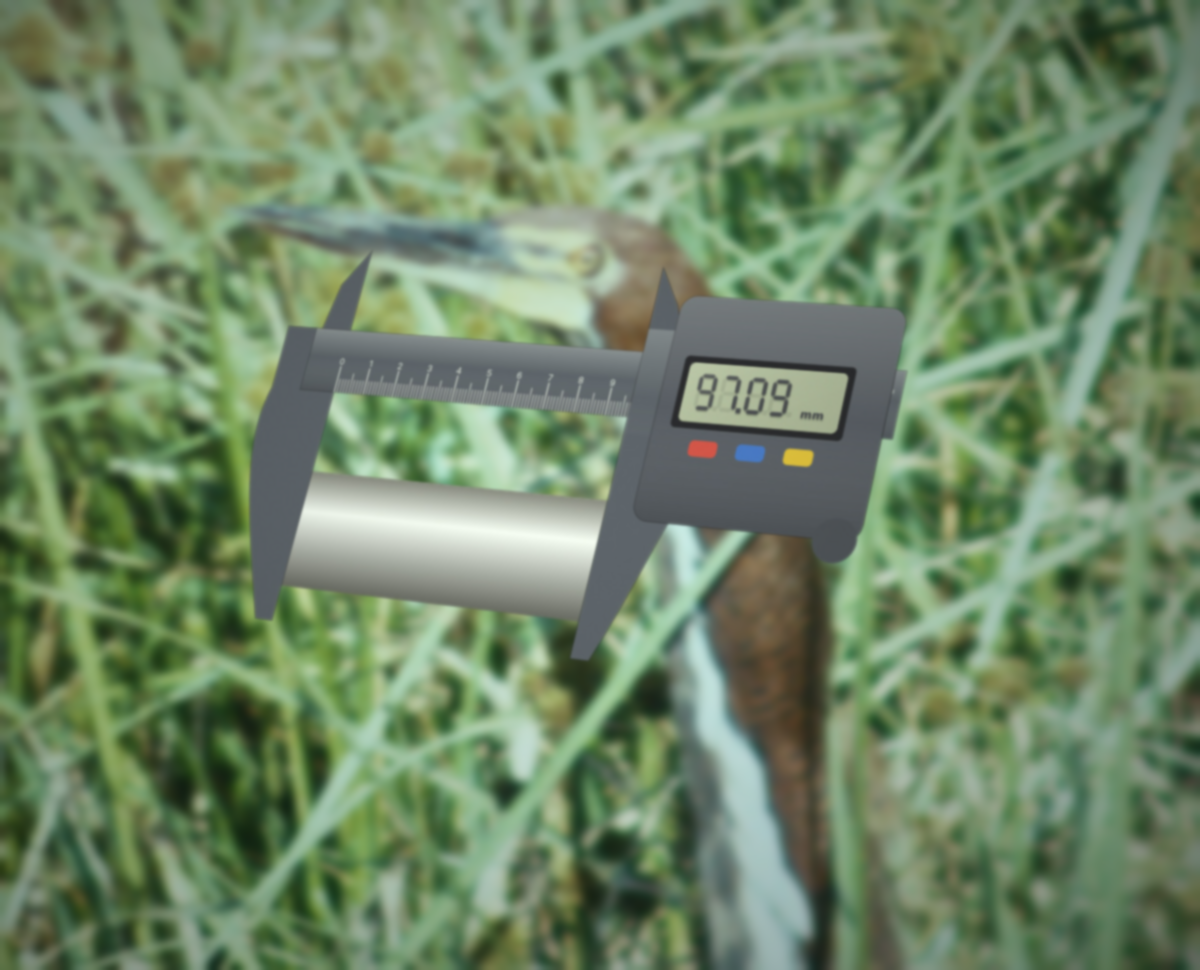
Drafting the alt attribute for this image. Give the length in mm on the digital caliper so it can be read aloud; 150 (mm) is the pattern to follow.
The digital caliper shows 97.09 (mm)
